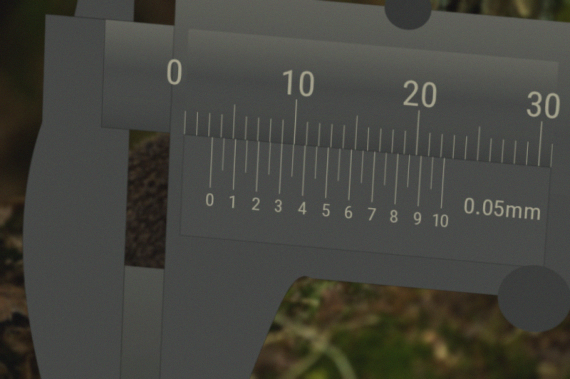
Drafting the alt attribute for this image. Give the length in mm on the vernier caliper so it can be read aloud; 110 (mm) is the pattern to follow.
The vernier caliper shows 3.3 (mm)
